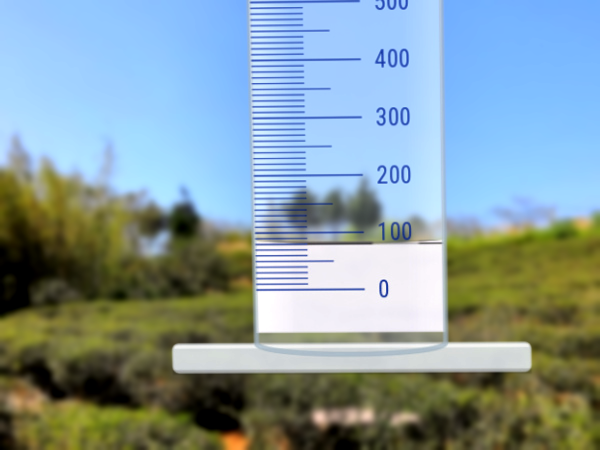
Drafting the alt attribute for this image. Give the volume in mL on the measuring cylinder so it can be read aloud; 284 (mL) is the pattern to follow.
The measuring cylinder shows 80 (mL)
